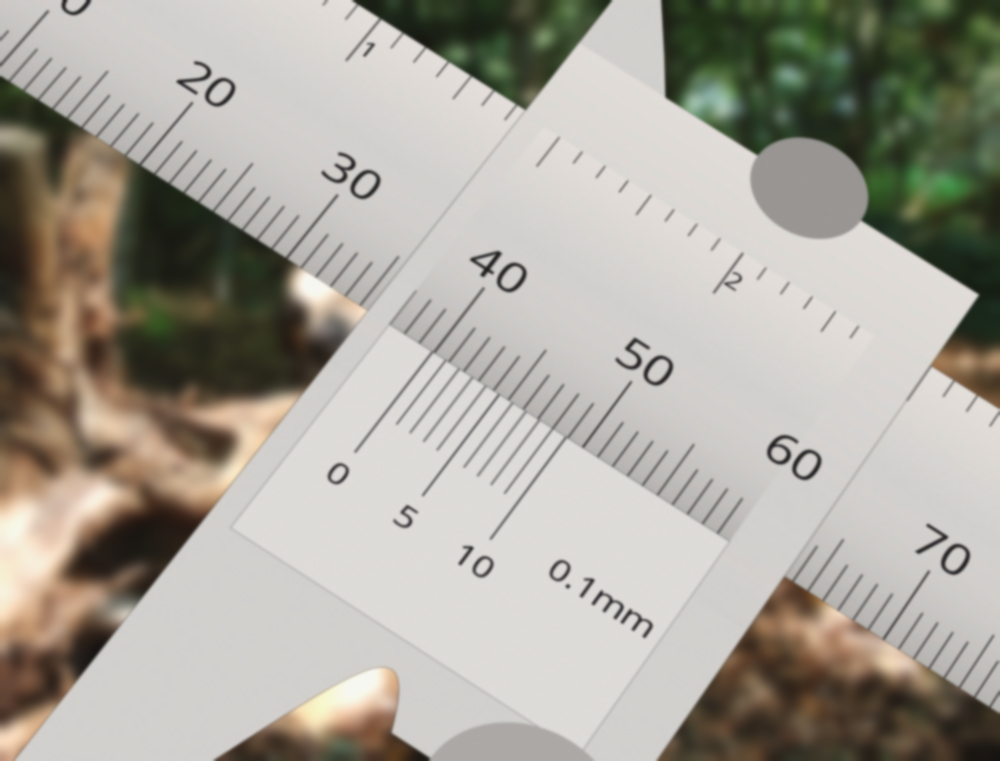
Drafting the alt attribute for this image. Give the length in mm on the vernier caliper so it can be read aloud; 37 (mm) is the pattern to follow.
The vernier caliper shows 39.9 (mm)
